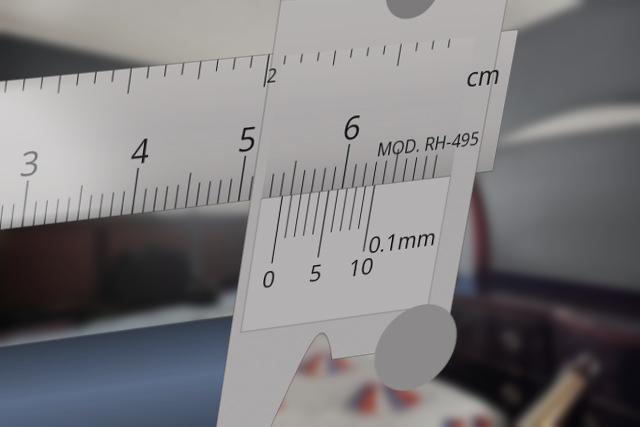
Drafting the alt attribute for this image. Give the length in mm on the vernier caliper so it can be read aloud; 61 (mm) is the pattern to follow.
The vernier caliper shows 54.2 (mm)
